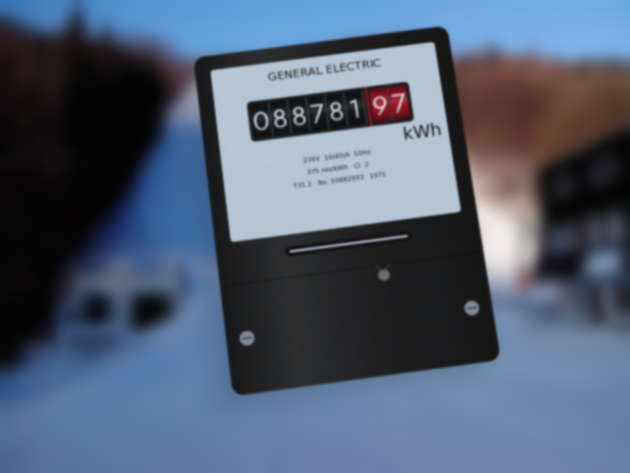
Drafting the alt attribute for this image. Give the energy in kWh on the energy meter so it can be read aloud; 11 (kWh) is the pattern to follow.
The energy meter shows 88781.97 (kWh)
